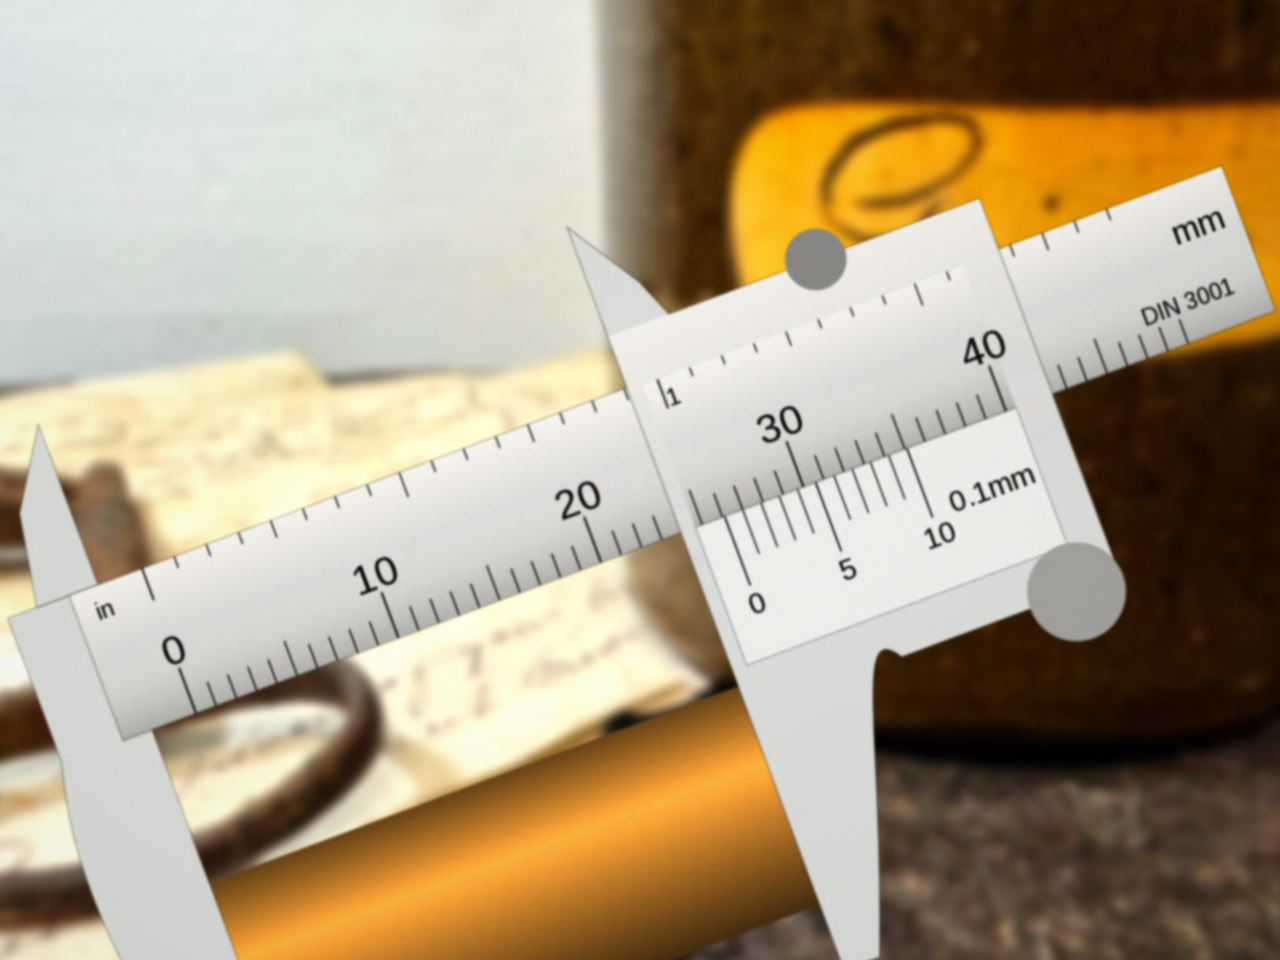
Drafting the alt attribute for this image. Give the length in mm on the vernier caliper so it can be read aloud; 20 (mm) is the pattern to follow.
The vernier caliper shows 26.1 (mm)
